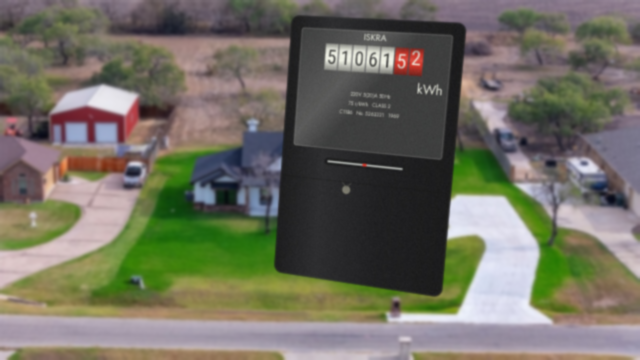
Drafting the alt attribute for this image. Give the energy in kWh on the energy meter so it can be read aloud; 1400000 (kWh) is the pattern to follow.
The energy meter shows 51061.52 (kWh)
